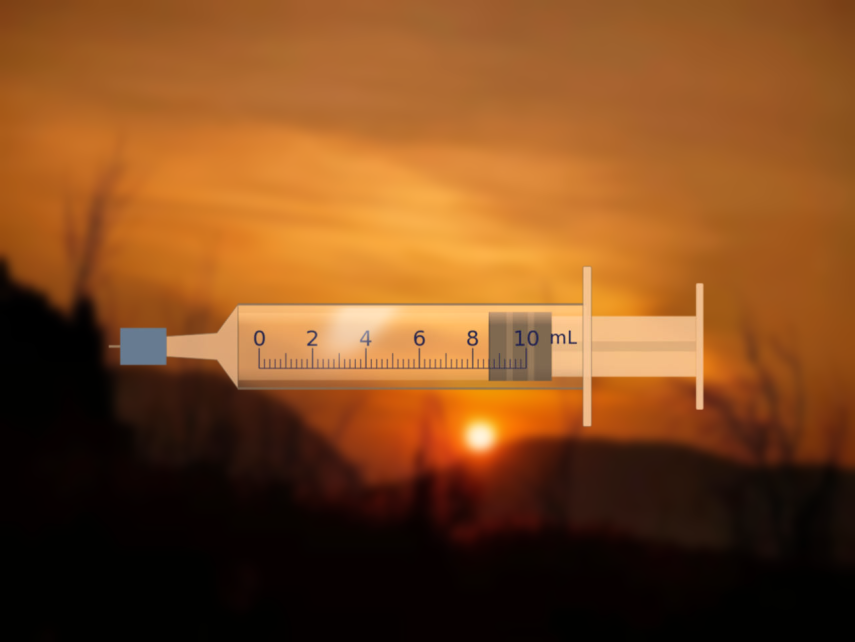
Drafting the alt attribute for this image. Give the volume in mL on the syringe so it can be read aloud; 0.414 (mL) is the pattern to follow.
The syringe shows 8.6 (mL)
